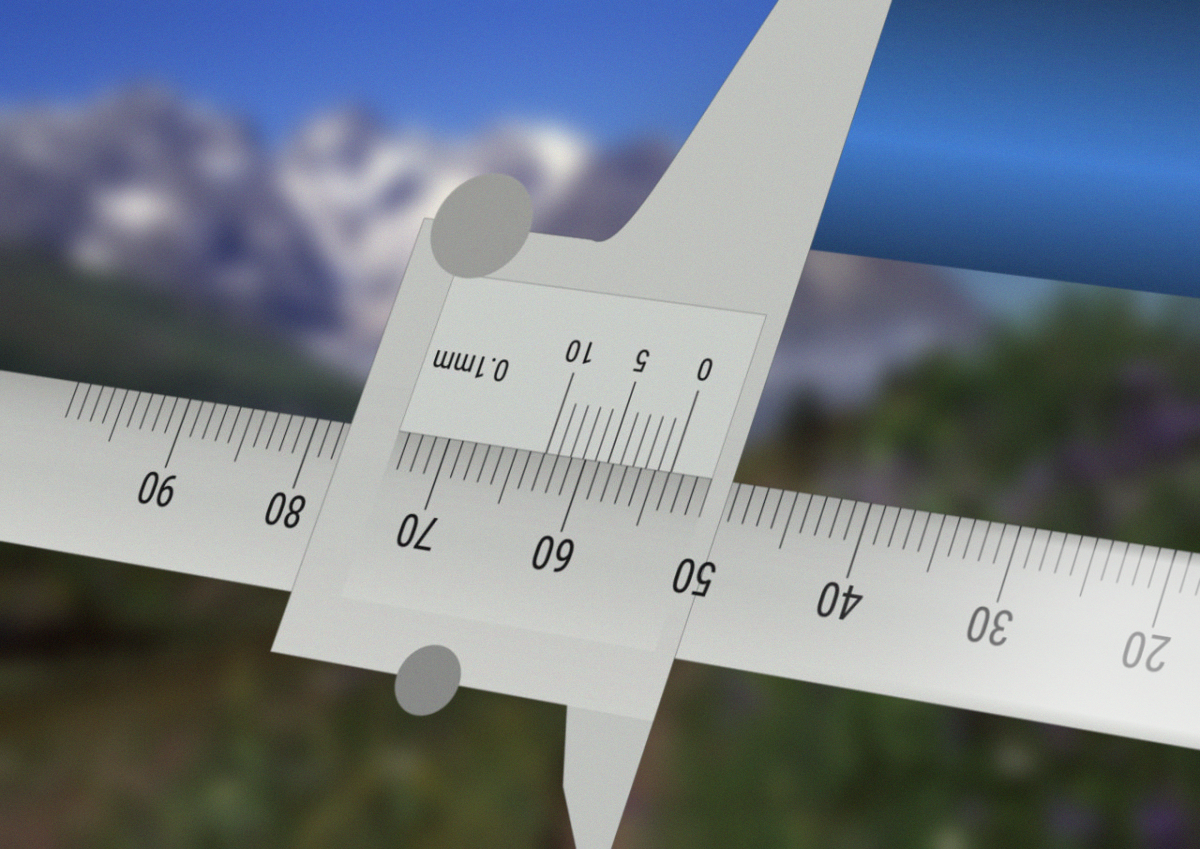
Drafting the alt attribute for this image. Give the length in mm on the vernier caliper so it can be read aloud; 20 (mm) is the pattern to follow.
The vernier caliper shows 53.9 (mm)
